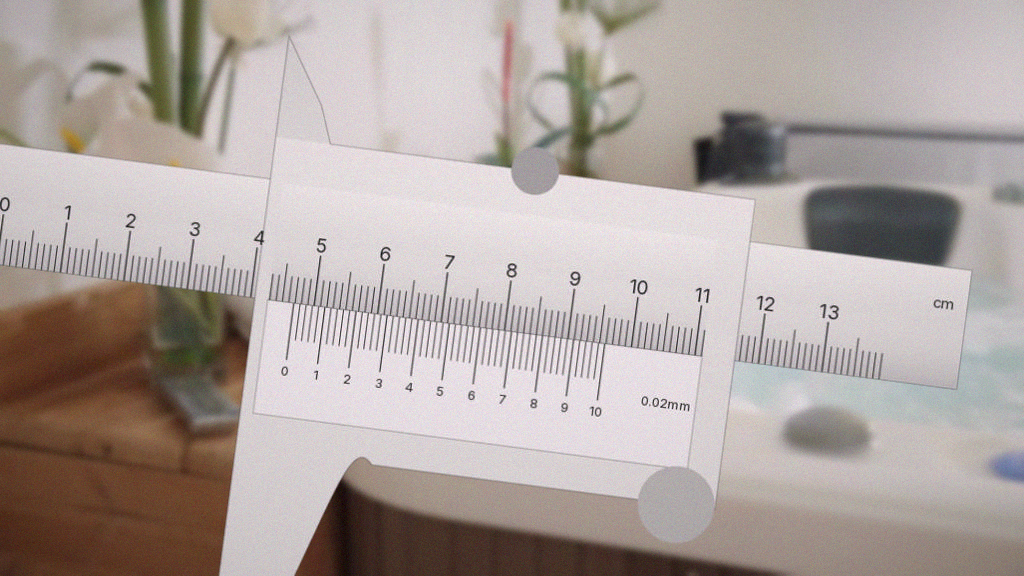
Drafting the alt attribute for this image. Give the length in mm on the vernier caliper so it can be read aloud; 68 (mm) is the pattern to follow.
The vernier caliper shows 46.8 (mm)
